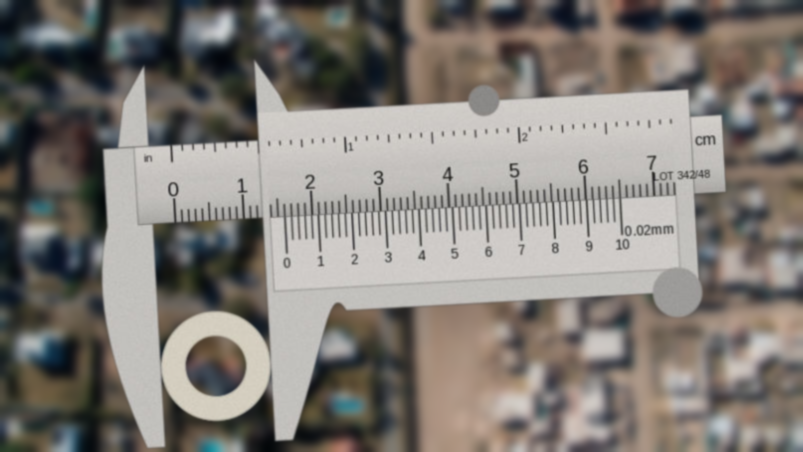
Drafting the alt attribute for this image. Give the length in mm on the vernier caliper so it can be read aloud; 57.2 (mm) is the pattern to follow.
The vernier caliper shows 16.0 (mm)
